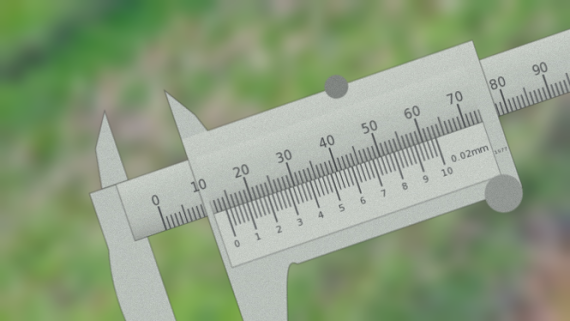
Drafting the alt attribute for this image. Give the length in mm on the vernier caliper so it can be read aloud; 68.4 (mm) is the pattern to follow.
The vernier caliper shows 14.0 (mm)
